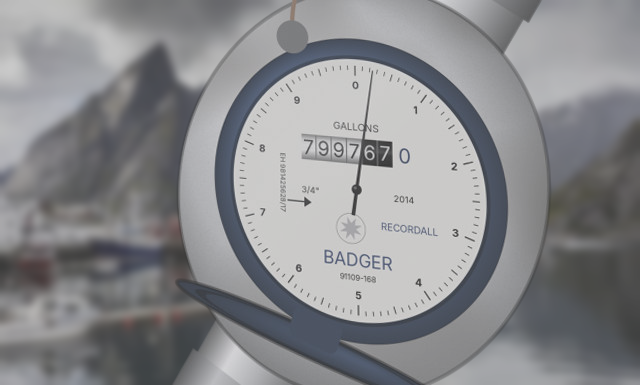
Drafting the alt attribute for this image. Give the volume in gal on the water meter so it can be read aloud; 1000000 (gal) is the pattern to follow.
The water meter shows 7997670.2 (gal)
